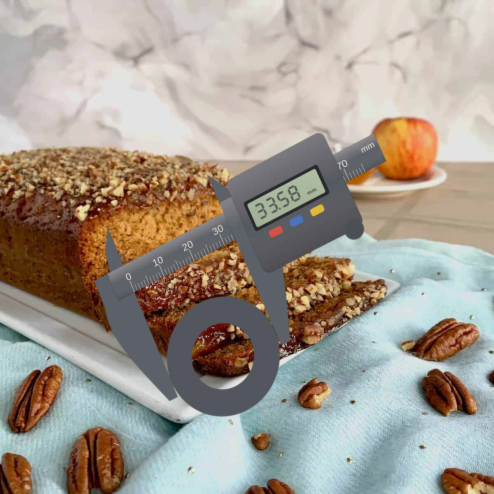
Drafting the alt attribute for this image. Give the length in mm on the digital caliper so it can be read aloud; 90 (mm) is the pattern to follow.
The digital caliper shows 33.58 (mm)
